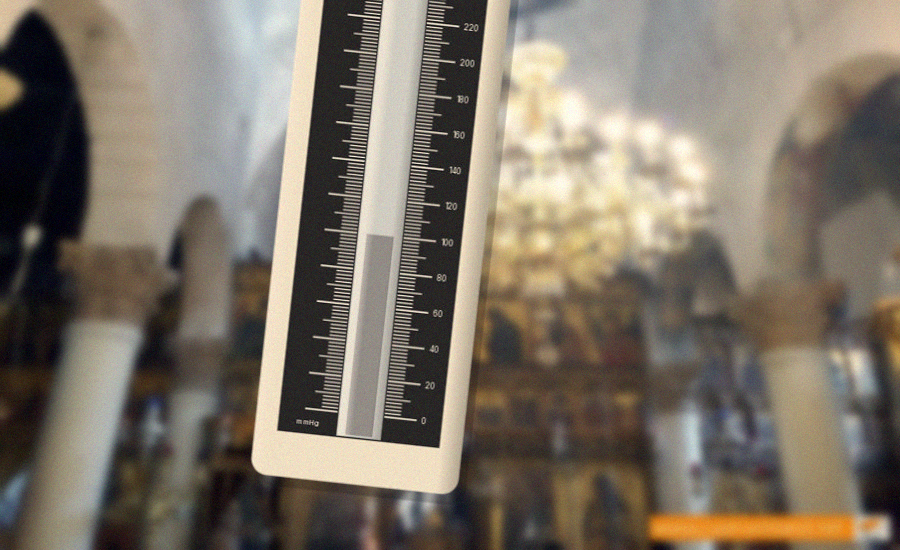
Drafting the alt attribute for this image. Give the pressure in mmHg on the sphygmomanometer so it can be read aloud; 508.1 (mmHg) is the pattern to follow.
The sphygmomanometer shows 100 (mmHg)
